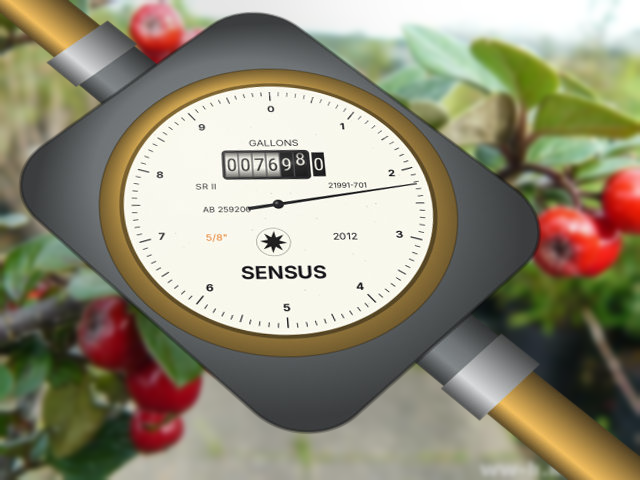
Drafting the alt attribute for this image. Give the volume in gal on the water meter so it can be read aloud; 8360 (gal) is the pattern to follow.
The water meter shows 76982.2 (gal)
